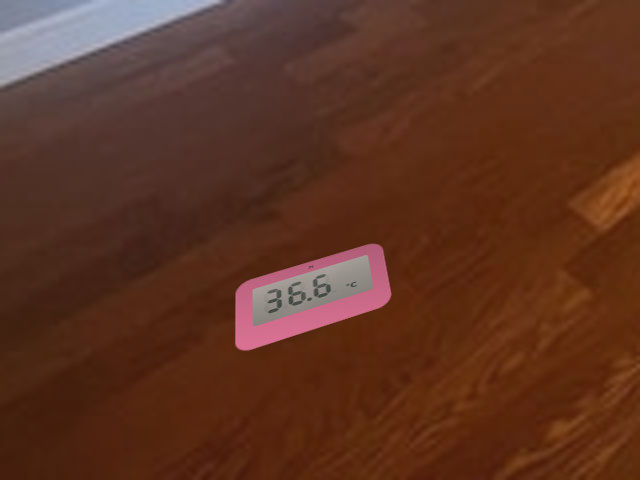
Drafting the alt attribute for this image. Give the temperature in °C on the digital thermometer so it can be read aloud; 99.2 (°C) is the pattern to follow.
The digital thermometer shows 36.6 (°C)
